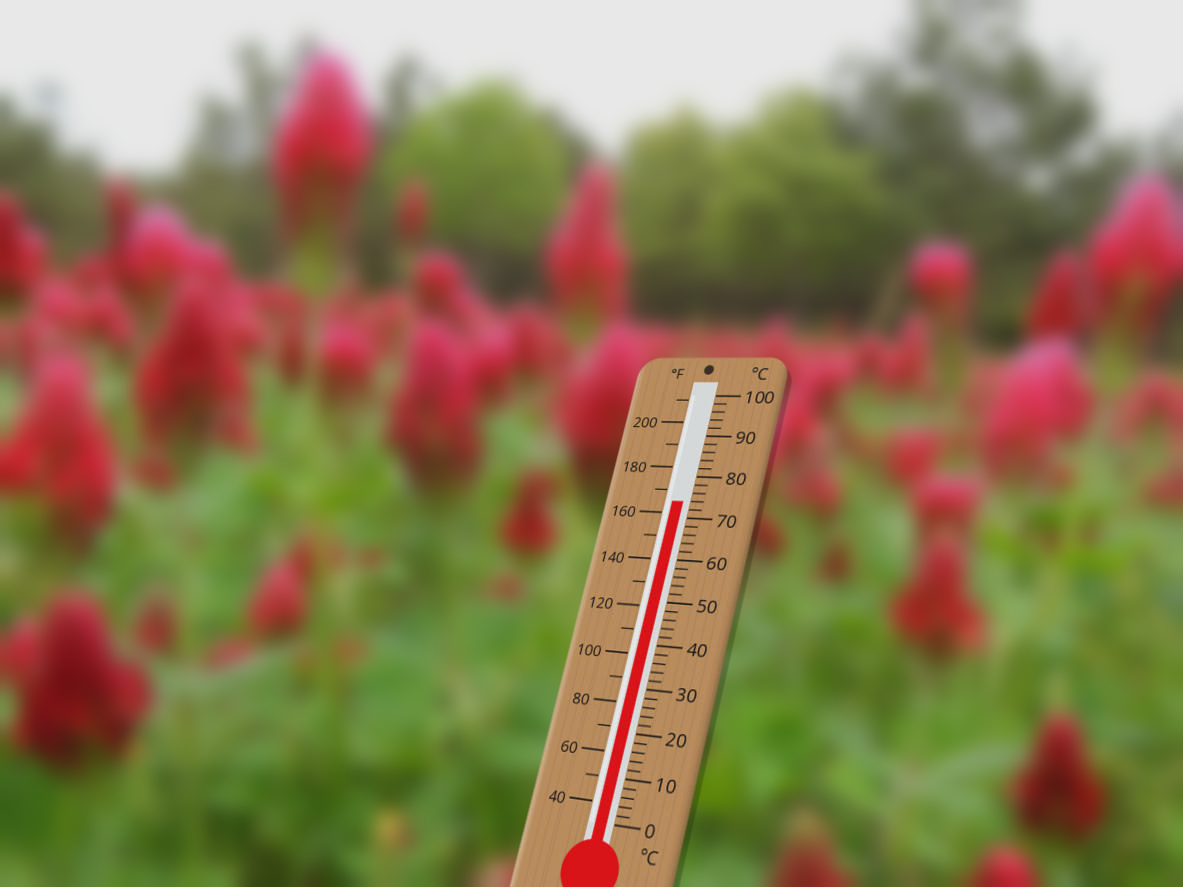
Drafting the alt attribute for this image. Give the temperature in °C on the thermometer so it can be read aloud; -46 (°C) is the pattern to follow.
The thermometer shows 74 (°C)
